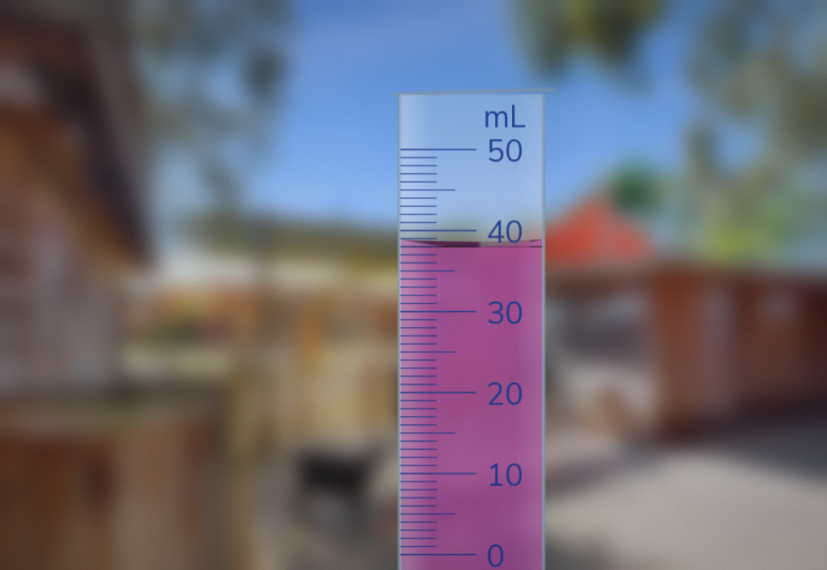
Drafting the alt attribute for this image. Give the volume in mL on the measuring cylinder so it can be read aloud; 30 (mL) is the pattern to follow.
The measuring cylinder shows 38 (mL)
